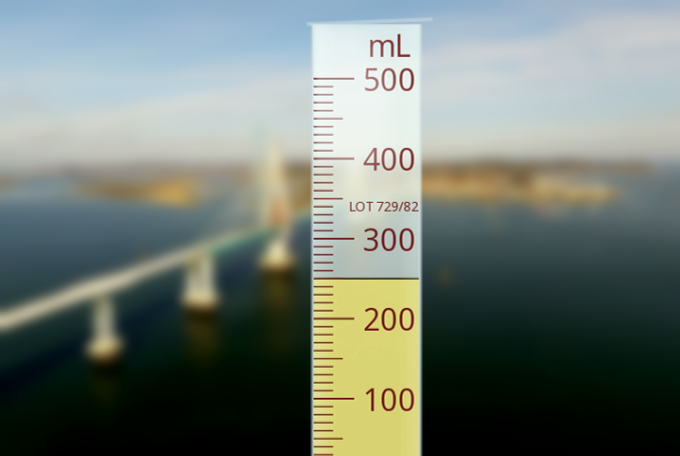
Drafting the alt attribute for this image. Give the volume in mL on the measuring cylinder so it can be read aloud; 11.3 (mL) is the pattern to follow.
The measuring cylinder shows 250 (mL)
